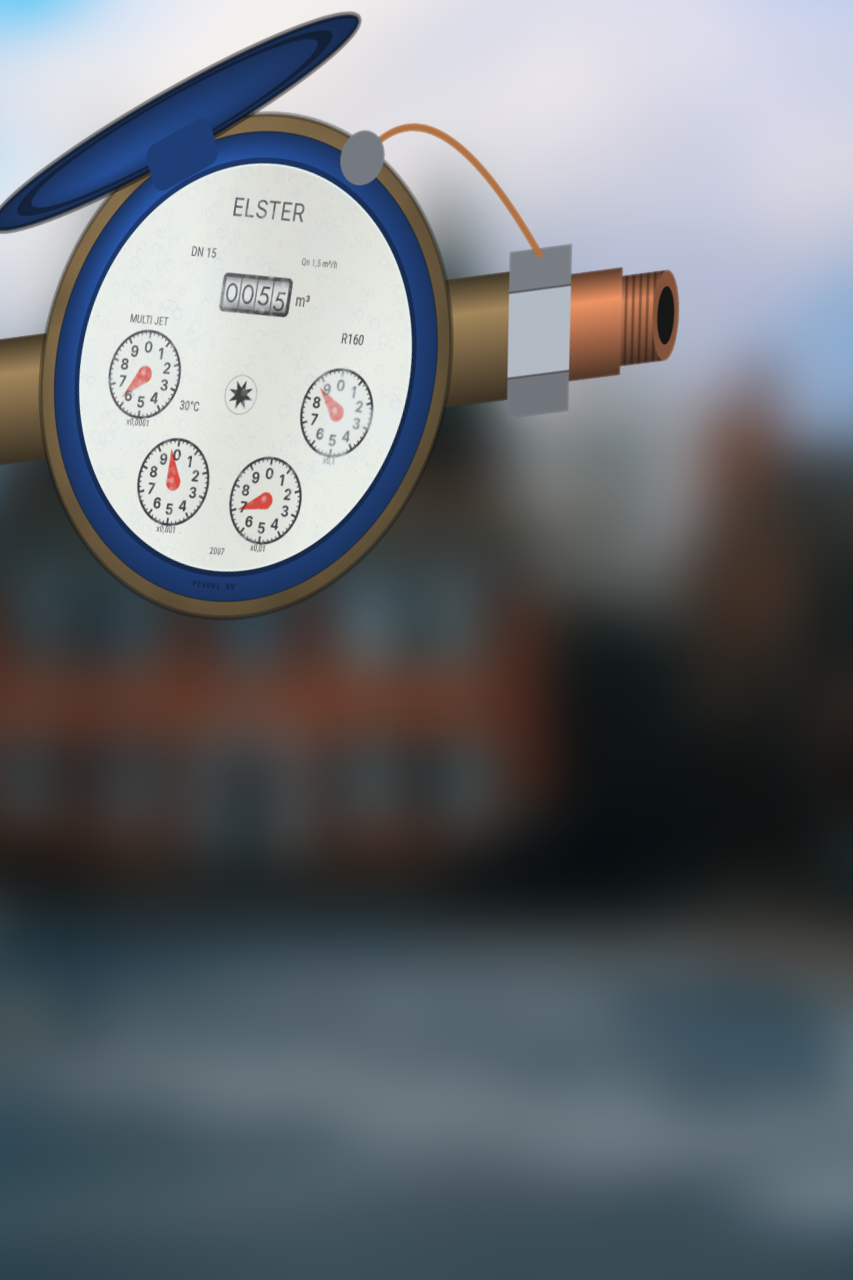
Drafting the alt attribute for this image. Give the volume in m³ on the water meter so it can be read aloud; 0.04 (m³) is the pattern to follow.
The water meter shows 54.8696 (m³)
